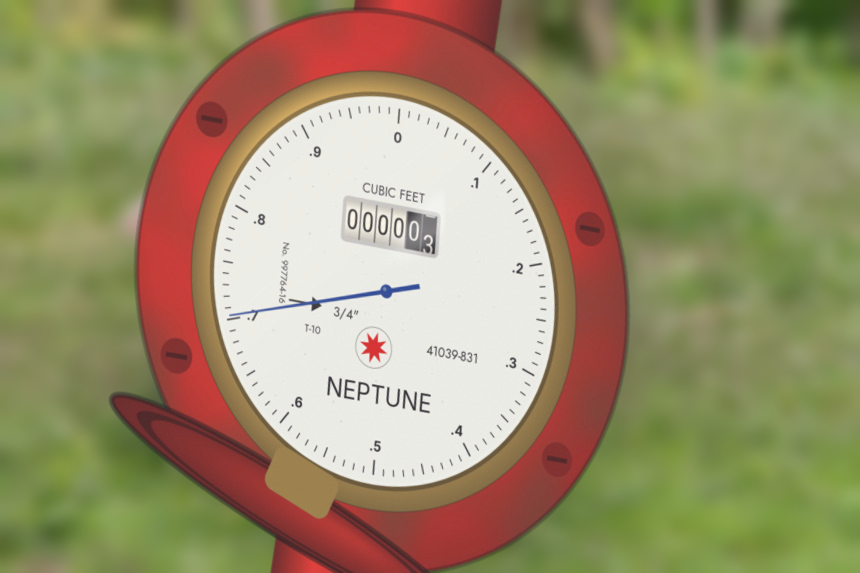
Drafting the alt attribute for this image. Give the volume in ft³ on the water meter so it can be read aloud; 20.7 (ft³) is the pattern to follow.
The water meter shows 2.70 (ft³)
